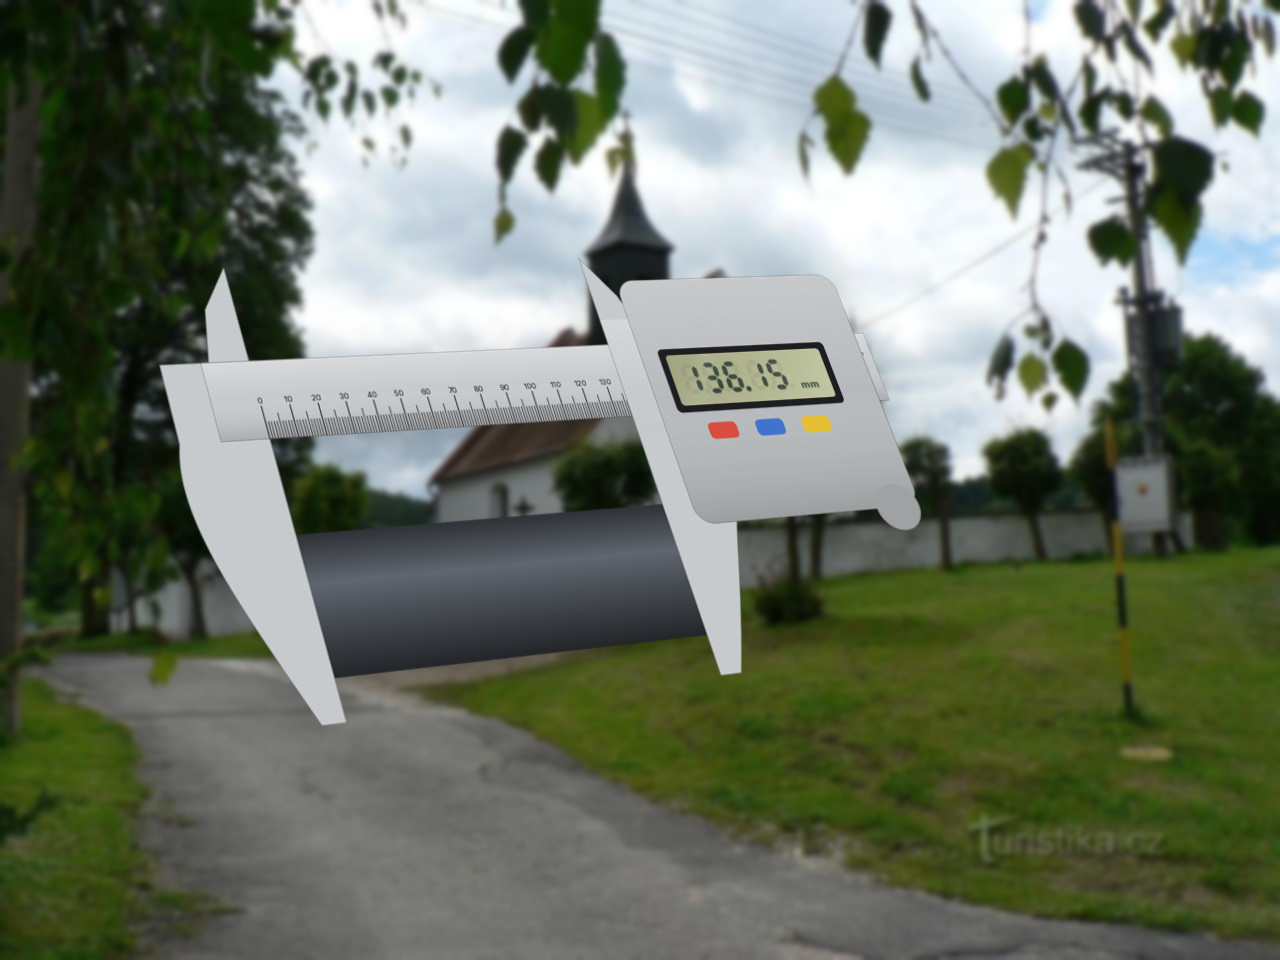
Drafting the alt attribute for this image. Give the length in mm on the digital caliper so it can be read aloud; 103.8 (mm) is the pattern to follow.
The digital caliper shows 136.15 (mm)
